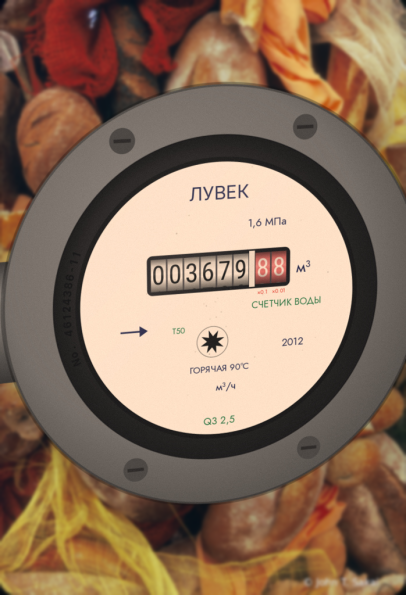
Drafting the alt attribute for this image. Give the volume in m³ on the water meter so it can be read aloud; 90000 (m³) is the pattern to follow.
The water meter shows 3679.88 (m³)
